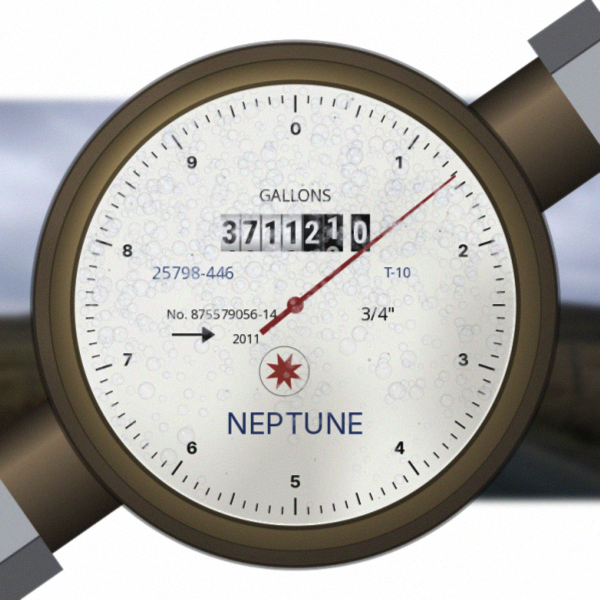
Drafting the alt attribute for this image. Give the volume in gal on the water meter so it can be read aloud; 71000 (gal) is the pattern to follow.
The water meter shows 3711211.4 (gal)
